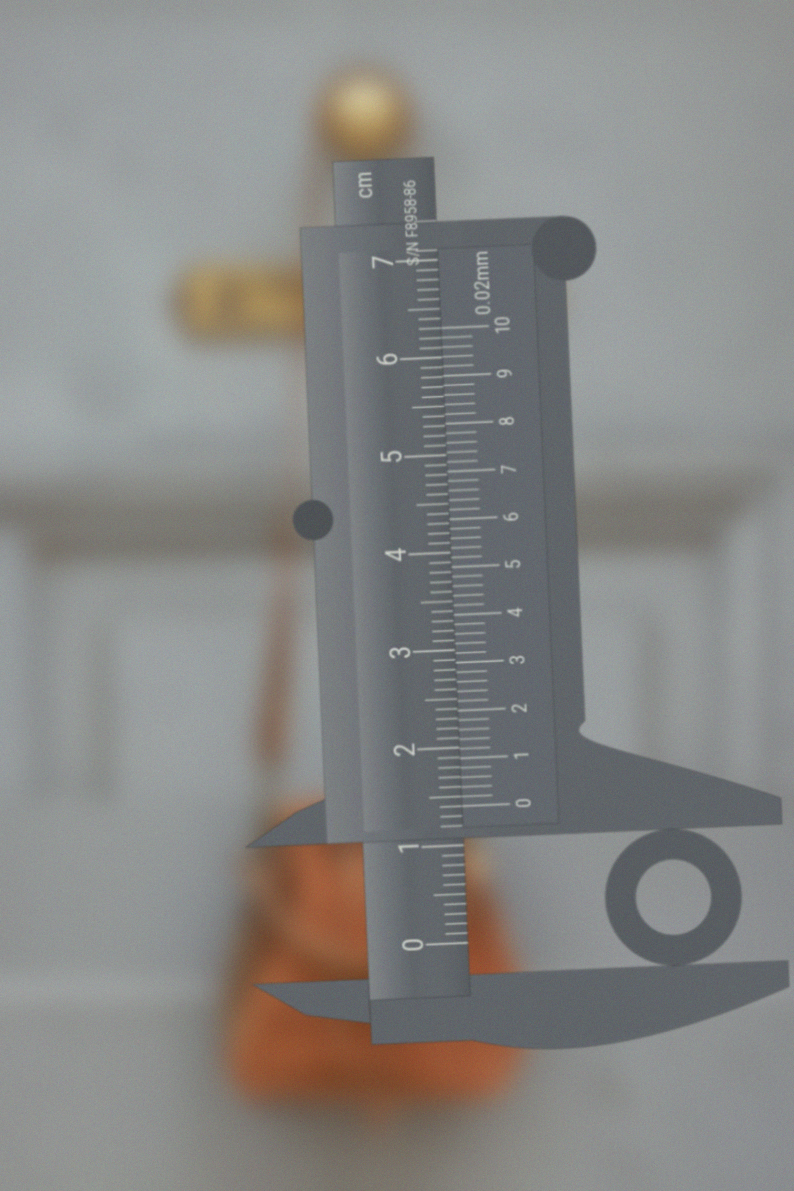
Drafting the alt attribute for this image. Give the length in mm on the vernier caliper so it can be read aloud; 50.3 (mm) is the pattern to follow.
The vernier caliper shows 14.0 (mm)
